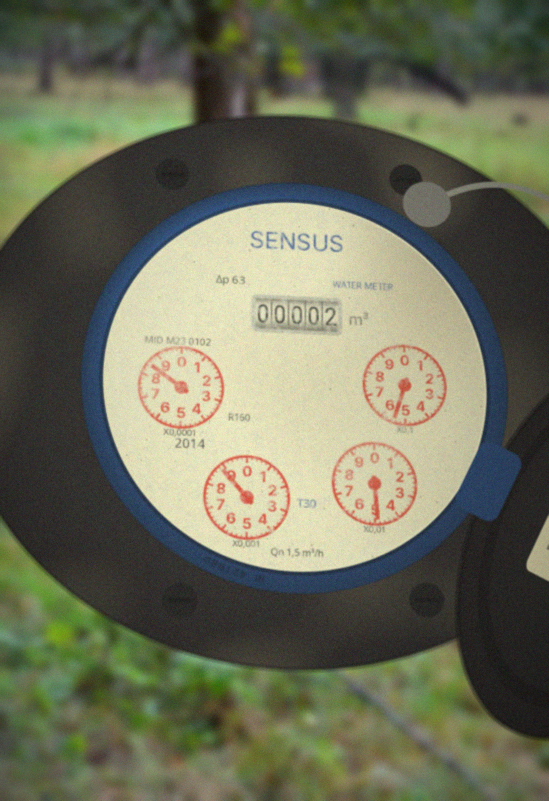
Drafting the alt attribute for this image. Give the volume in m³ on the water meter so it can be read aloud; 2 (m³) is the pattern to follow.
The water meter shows 2.5488 (m³)
